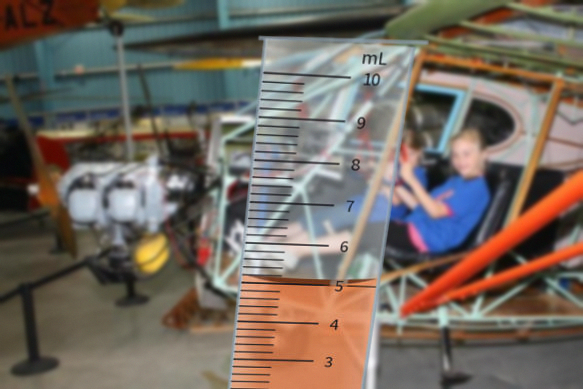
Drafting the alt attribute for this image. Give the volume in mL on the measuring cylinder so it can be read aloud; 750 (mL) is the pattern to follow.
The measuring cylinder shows 5 (mL)
